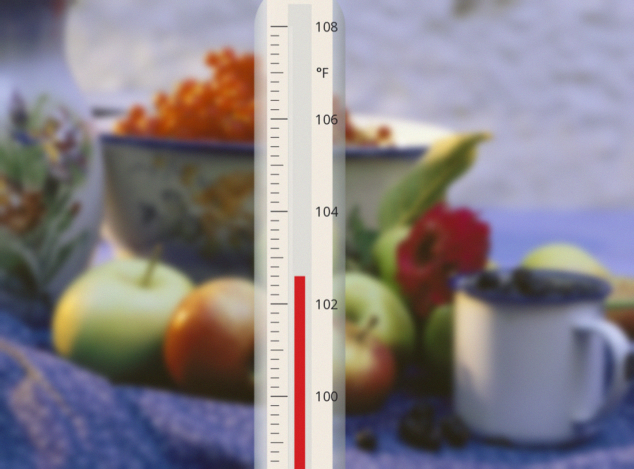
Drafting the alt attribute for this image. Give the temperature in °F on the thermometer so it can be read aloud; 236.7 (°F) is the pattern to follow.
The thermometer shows 102.6 (°F)
